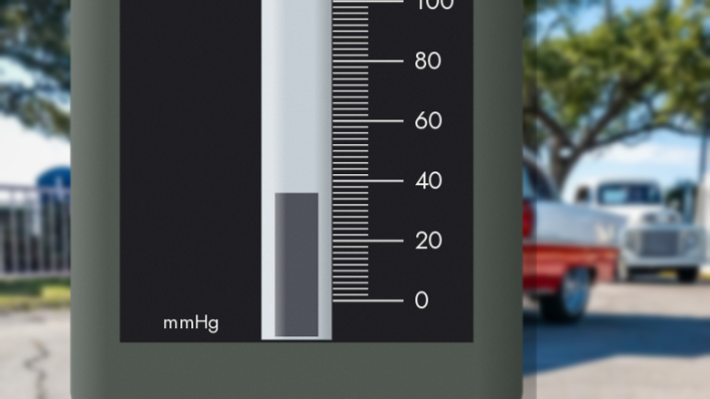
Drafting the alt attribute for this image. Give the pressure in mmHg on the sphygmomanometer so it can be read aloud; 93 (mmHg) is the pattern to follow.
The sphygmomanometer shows 36 (mmHg)
